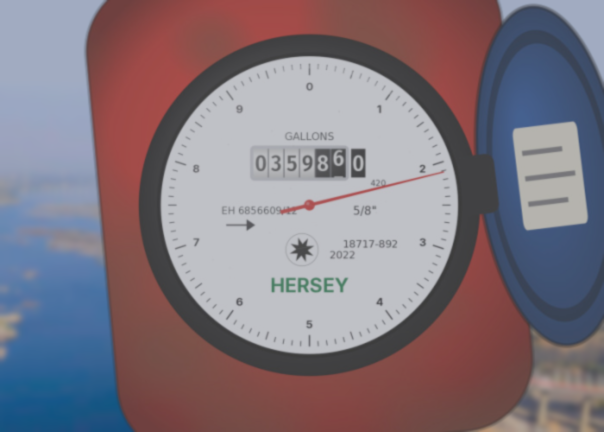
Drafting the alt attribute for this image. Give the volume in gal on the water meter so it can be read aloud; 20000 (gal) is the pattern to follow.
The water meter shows 359862.1 (gal)
